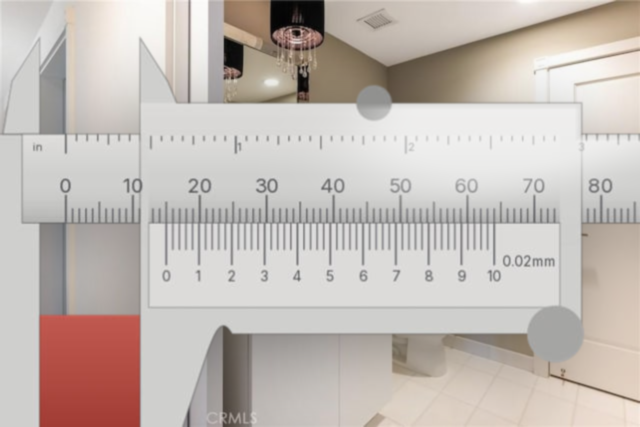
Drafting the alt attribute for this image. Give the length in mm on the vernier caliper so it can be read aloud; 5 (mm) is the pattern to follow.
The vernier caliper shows 15.0 (mm)
